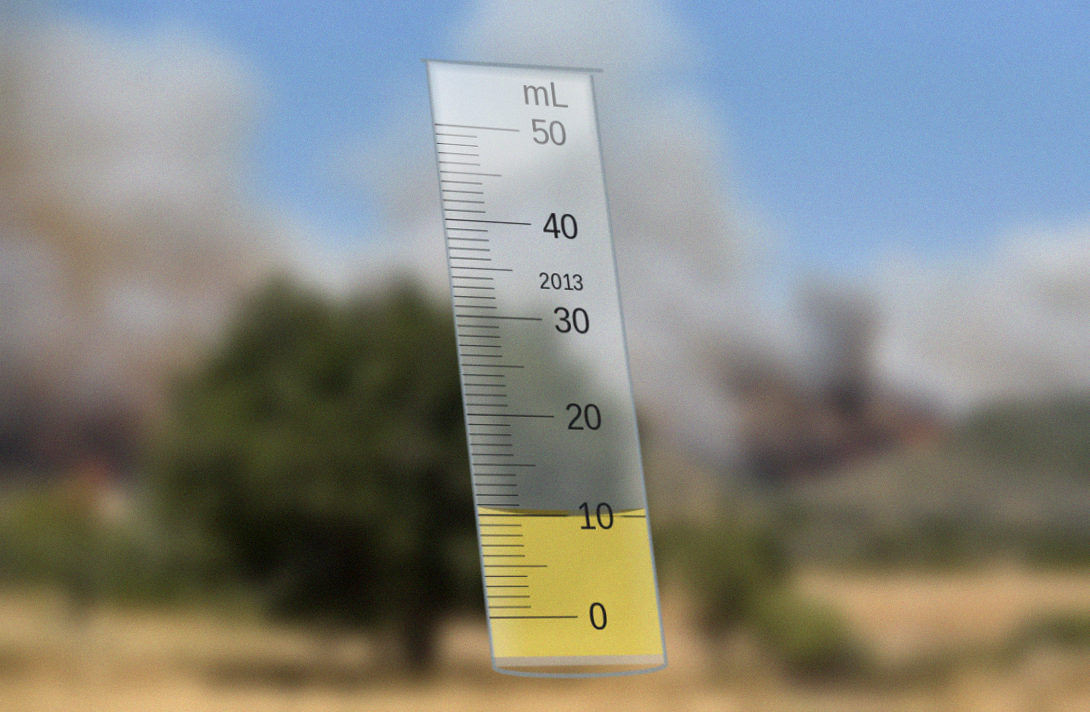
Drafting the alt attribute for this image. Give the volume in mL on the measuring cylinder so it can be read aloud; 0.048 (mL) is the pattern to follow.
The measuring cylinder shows 10 (mL)
